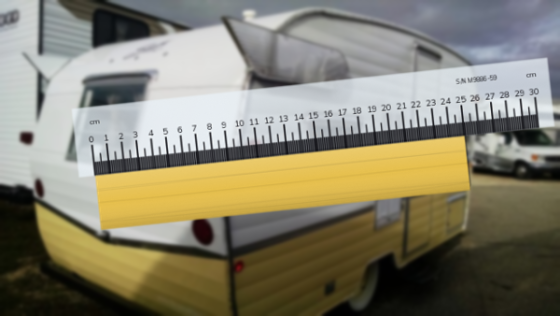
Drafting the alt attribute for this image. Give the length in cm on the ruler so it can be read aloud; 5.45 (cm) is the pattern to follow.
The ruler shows 25 (cm)
